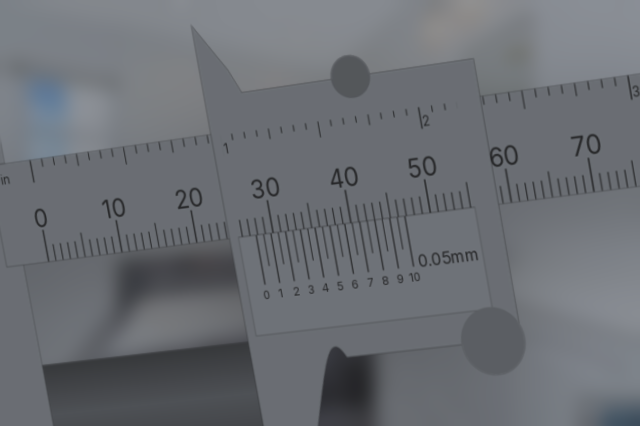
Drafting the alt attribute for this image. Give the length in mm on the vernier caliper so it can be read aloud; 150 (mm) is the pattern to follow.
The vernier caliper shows 27.8 (mm)
